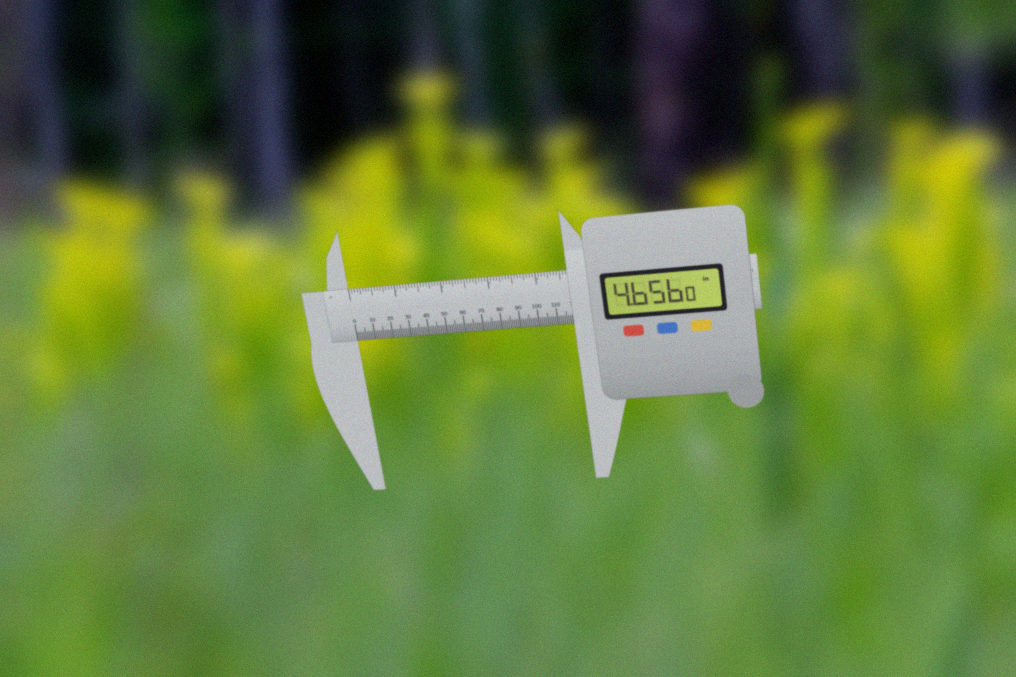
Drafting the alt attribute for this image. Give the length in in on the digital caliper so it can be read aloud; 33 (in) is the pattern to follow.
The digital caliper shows 4.6560 (in)
